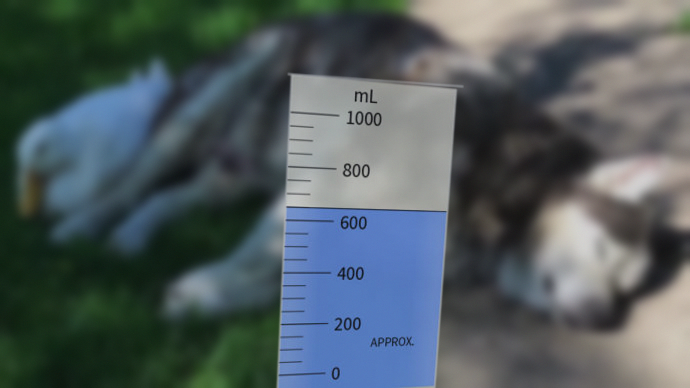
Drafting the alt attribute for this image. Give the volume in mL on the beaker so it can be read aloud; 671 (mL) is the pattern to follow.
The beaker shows 650 (mL)
